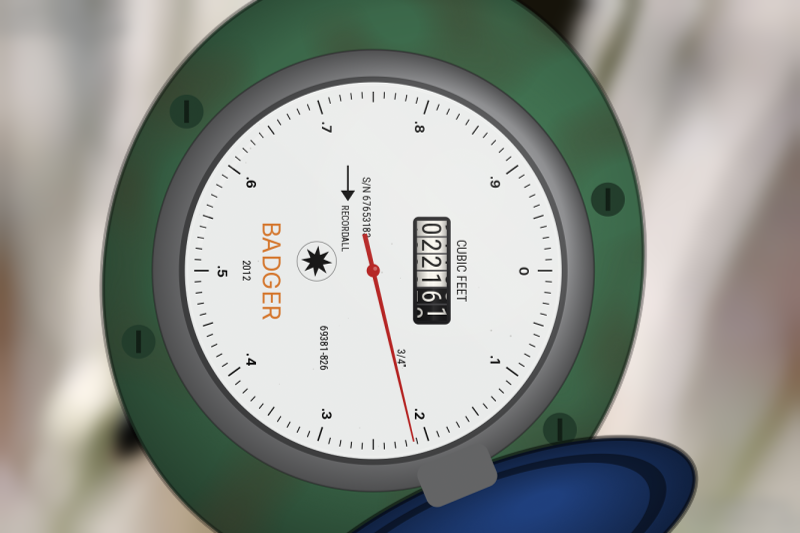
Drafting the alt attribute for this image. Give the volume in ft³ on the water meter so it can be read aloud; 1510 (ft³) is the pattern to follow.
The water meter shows 22161.21 (ft³)
